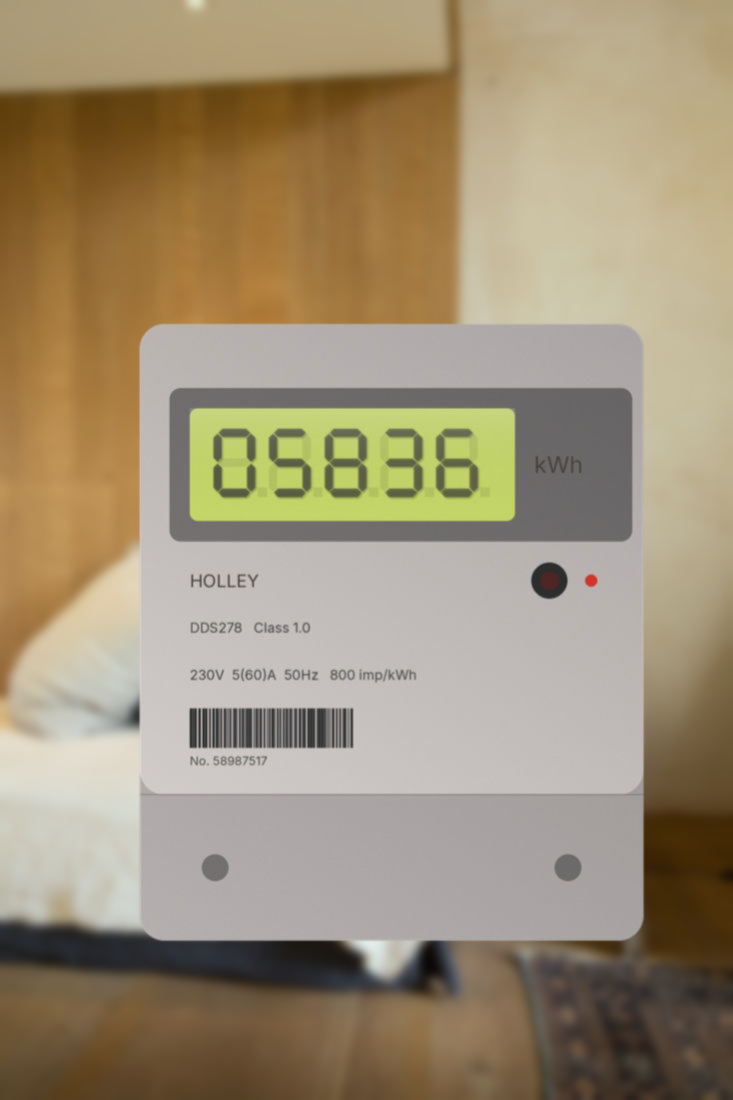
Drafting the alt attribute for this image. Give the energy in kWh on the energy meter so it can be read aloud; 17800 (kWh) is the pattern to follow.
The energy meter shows 5836 (kWh)
